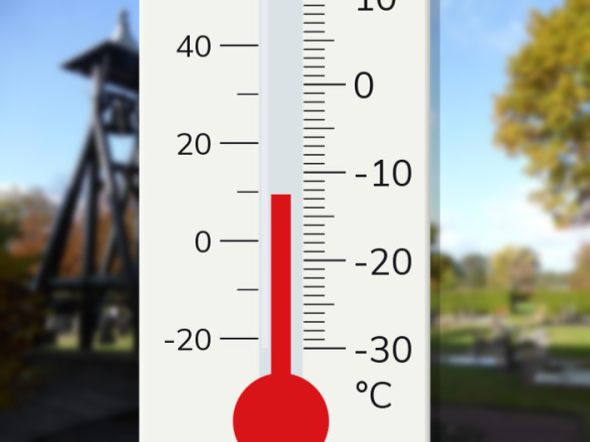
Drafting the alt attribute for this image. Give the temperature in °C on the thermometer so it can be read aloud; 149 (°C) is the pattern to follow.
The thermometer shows -12.5 (°C)
